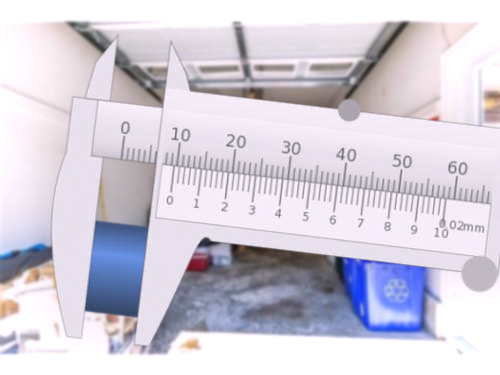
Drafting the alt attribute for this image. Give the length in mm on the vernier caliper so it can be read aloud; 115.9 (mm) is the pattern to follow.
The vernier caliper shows 9.5 (mm)
